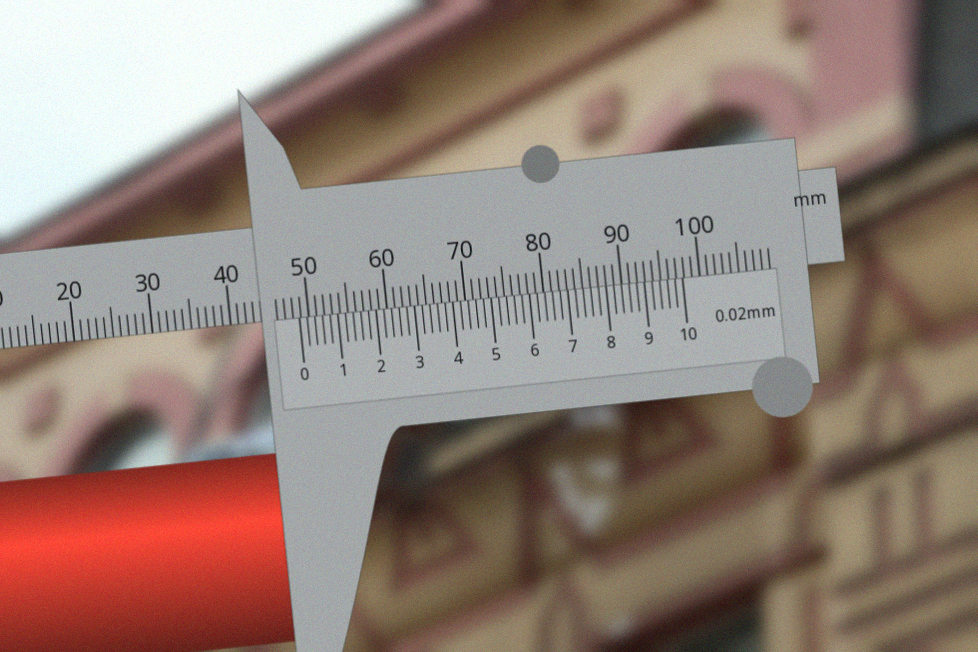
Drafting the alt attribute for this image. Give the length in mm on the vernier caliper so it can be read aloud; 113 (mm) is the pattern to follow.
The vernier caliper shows 48.8 (mm)
